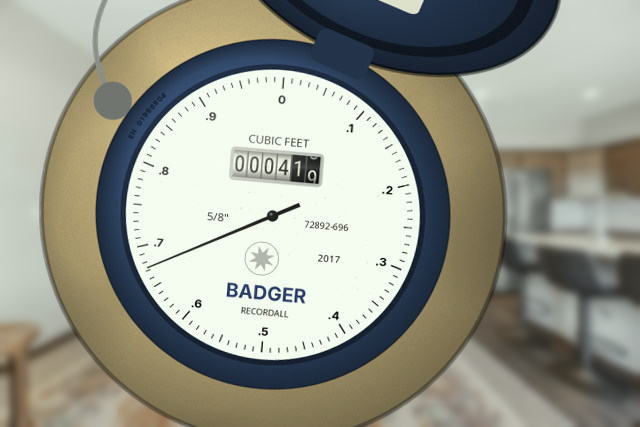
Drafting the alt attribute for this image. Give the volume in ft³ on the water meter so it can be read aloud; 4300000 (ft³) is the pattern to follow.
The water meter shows 418.67 (ft³)
